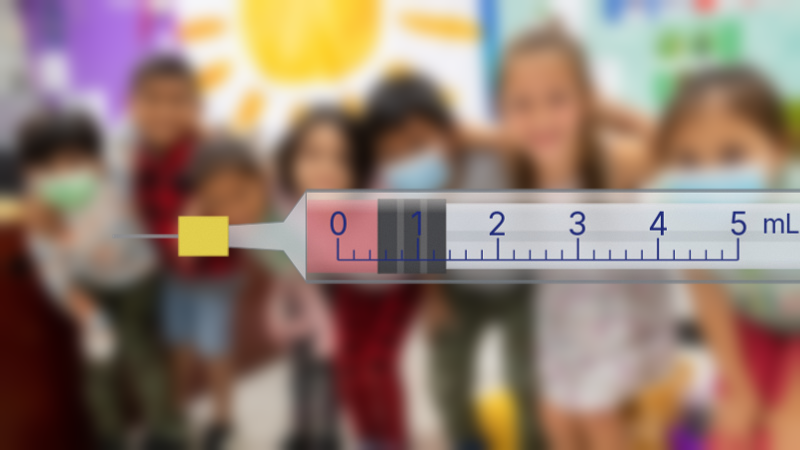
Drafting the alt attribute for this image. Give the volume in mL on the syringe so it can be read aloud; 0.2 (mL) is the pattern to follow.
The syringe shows 0.5 (mL)
